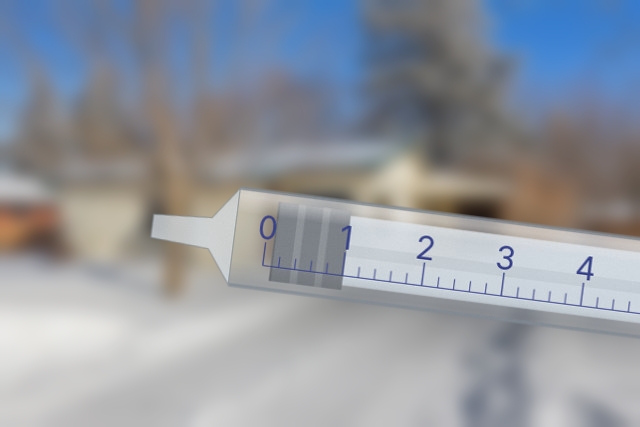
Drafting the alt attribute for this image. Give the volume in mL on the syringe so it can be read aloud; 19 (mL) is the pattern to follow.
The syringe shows 0.1 (mL)
